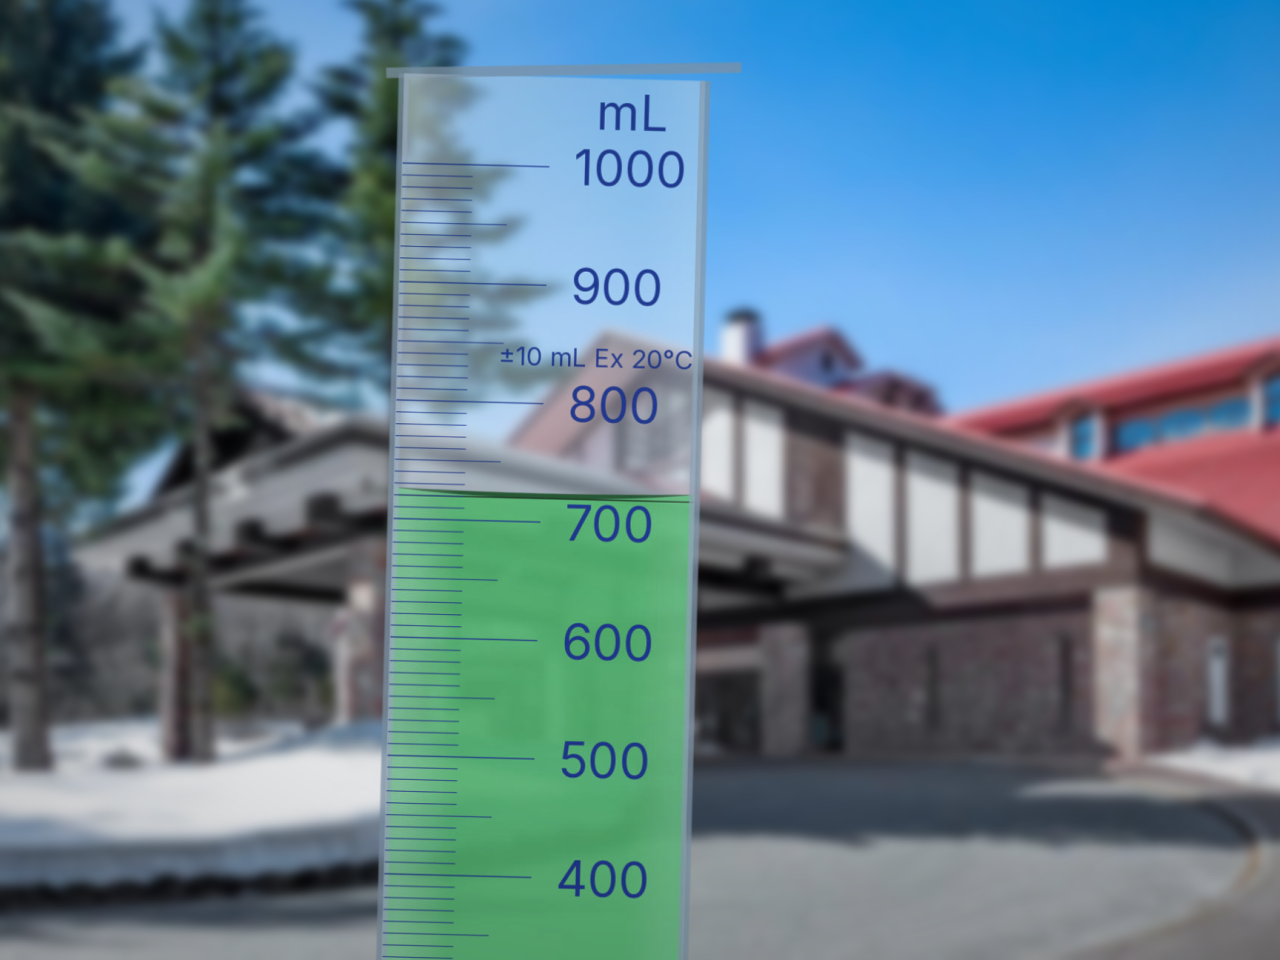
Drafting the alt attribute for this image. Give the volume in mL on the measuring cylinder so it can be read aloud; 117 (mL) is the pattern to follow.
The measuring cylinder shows 720 (mL)
